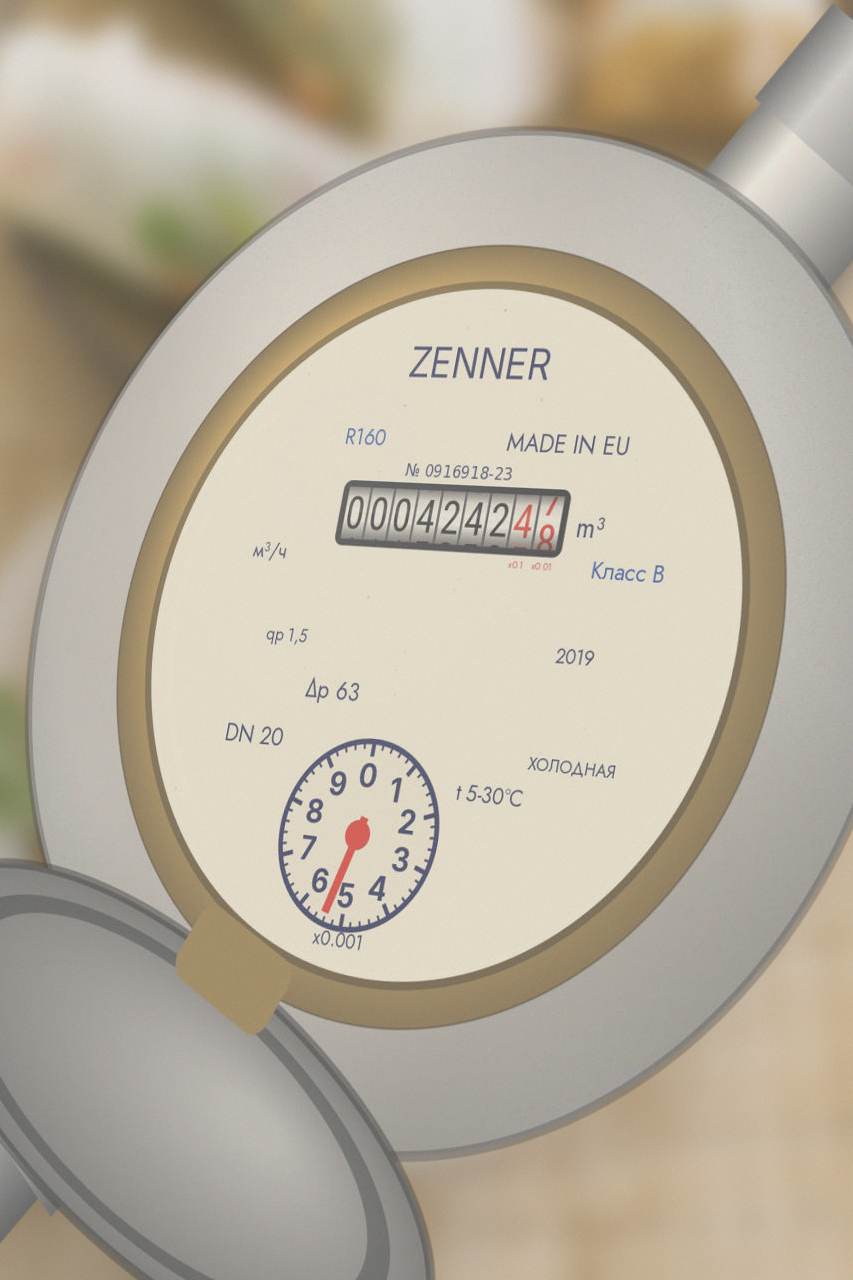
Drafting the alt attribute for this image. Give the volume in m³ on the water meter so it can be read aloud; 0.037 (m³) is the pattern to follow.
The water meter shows 4242.475 (m³)
